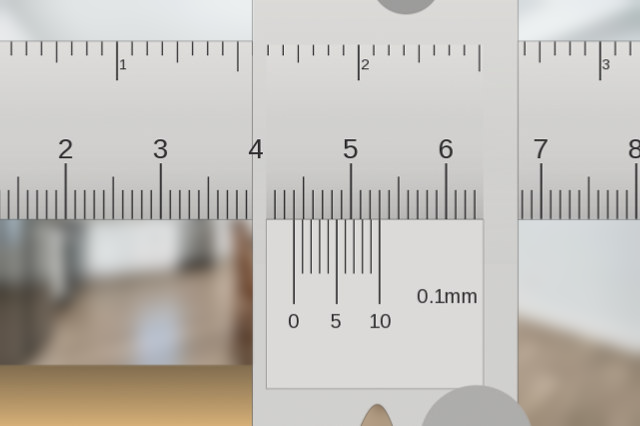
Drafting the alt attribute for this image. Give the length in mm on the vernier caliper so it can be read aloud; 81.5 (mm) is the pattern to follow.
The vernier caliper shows 44.0 (mm)
